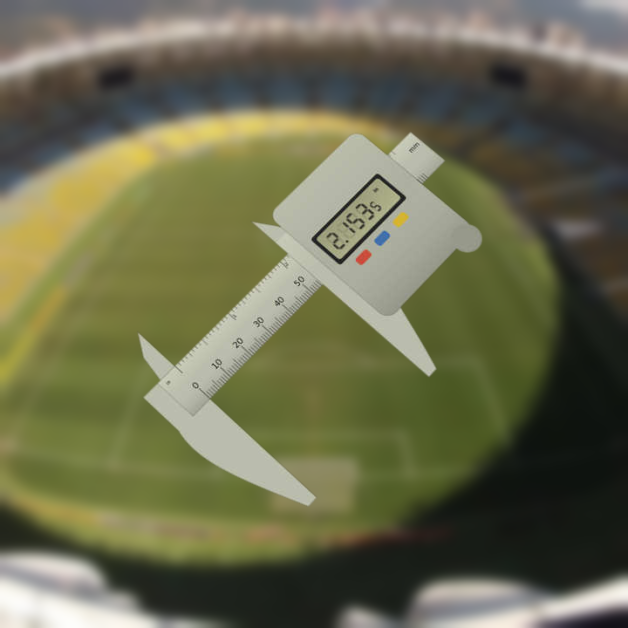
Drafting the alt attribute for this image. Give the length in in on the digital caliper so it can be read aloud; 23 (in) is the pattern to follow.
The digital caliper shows 2.1535 (in)
